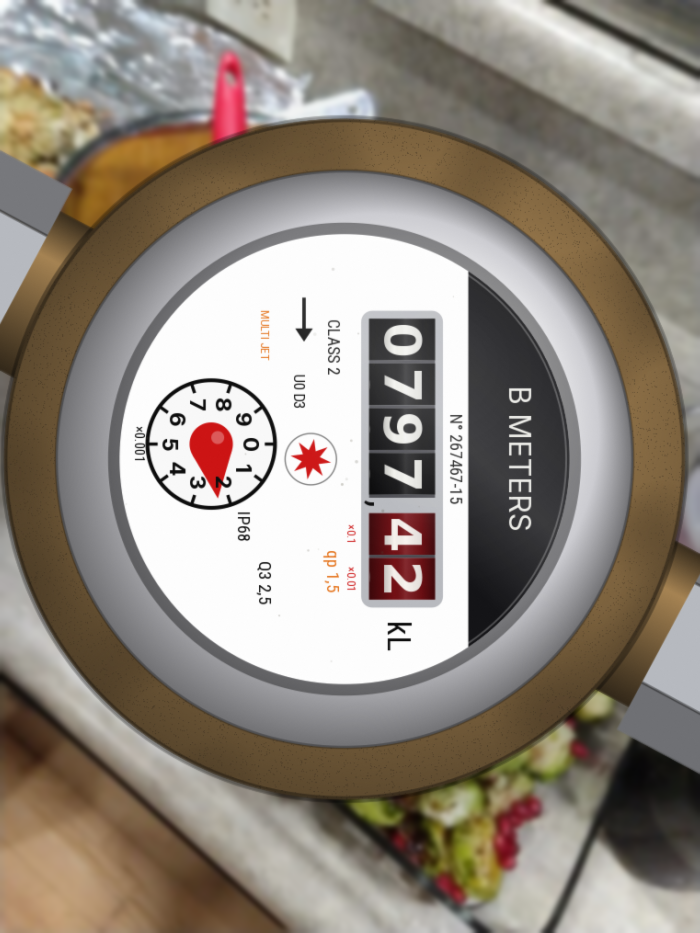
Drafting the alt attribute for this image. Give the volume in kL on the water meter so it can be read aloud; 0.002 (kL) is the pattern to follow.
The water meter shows 797.422 (kL)
